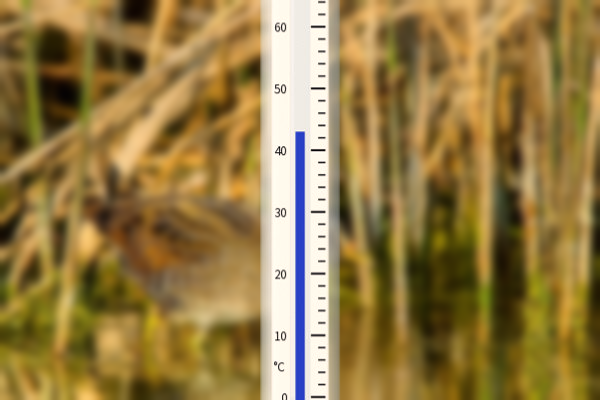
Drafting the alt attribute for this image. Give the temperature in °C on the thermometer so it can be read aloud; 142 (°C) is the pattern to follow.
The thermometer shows 43 (°C)
